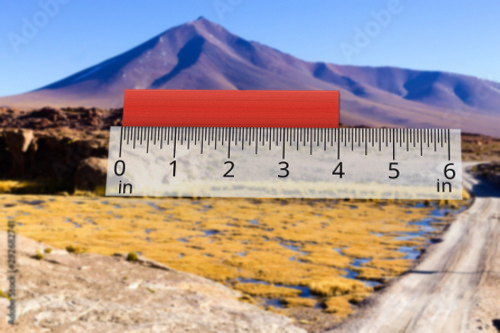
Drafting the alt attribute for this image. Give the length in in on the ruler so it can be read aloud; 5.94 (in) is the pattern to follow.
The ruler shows 4 (in)
